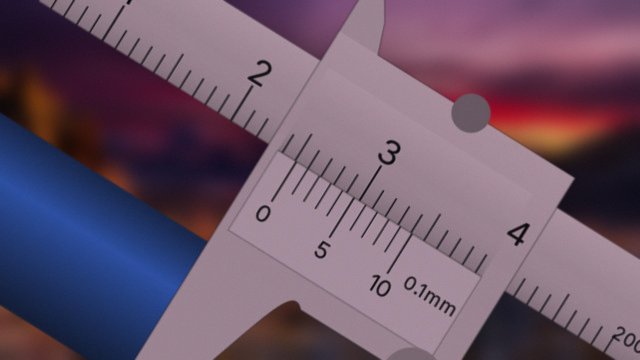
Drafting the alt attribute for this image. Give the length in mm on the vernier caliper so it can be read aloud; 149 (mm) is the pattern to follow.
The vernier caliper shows 25.1 (mm)
